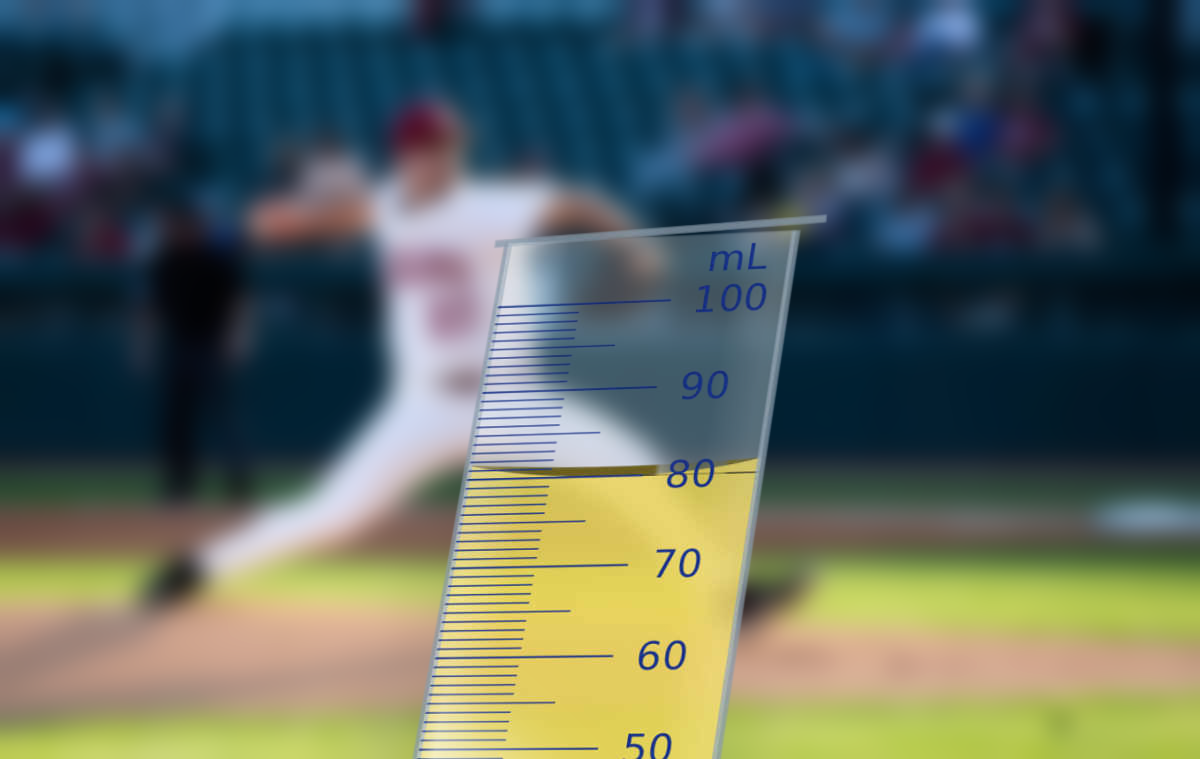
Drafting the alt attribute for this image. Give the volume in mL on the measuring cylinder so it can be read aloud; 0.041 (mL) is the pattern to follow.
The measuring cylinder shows 80 (mL)
